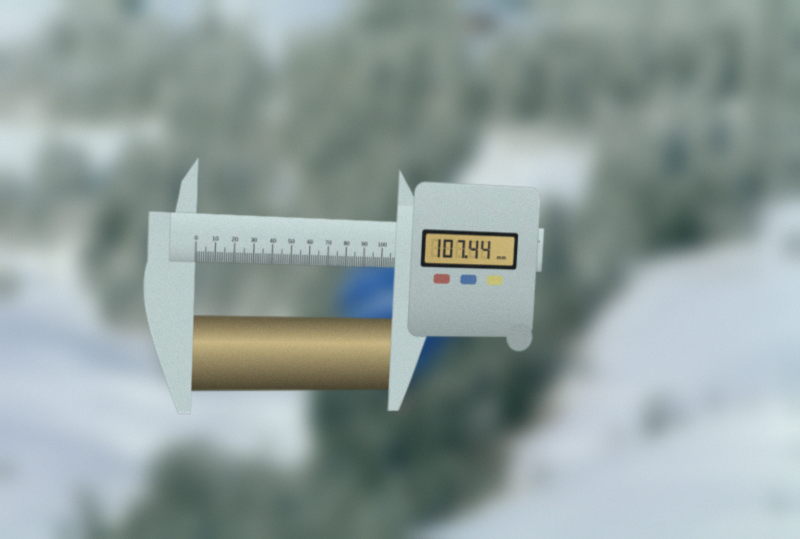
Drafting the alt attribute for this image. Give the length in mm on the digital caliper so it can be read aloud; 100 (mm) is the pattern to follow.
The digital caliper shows 107.44 (mm)
